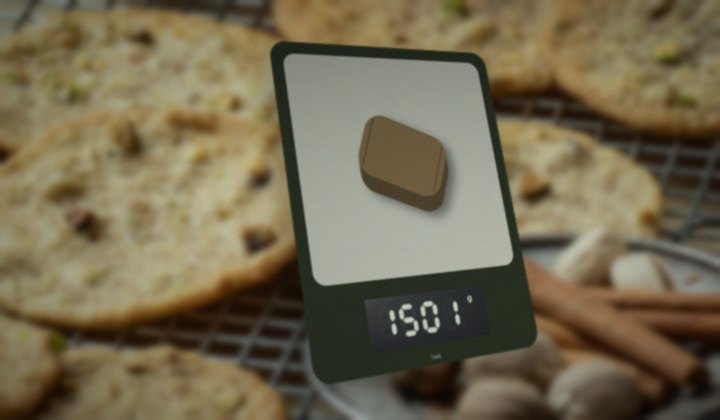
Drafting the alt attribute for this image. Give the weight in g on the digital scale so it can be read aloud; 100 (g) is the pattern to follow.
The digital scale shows 1501 (g)
